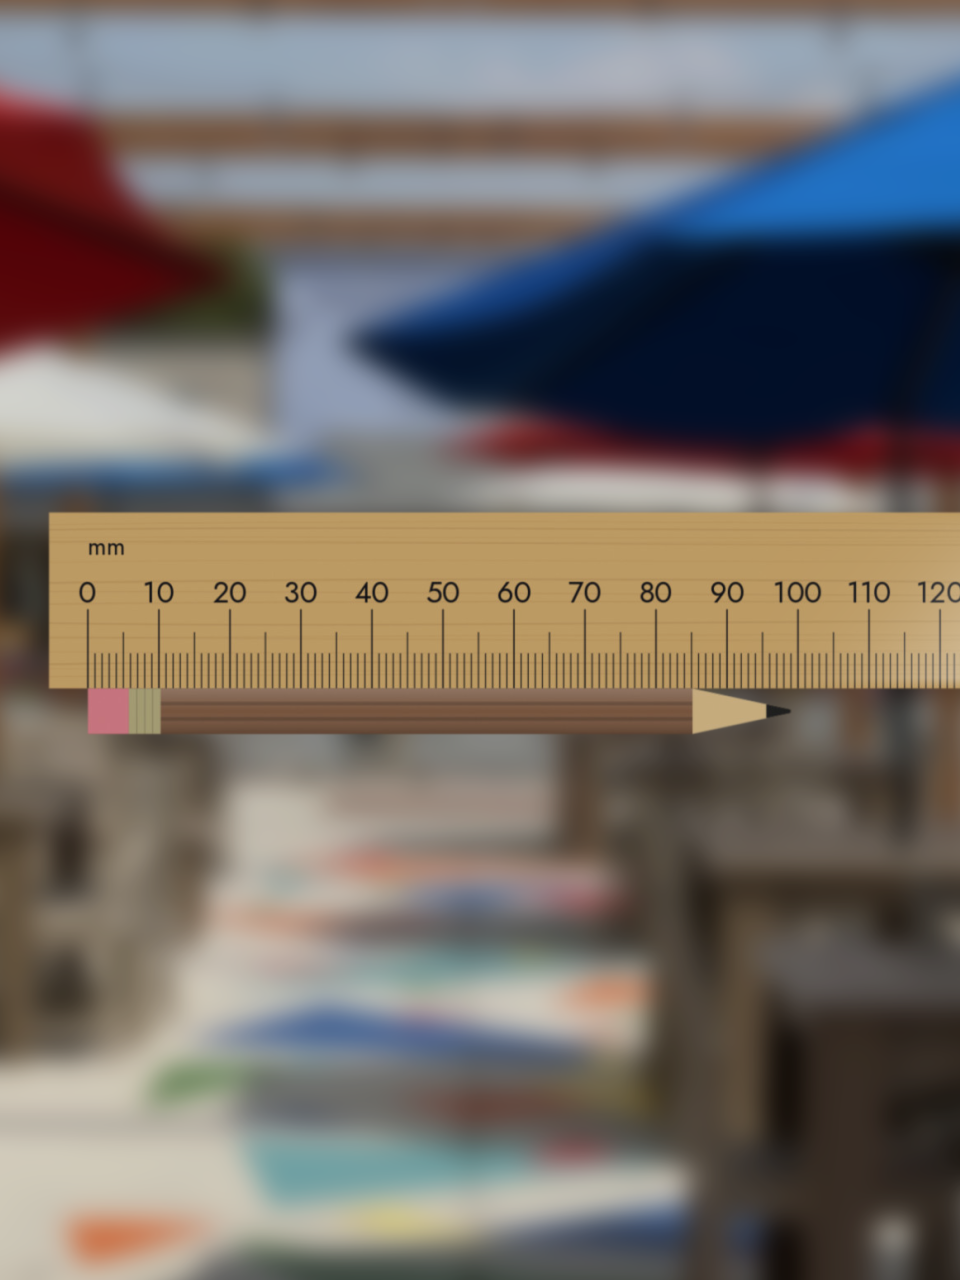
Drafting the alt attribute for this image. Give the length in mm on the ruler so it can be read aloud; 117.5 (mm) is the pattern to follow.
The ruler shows 99 (mm)
